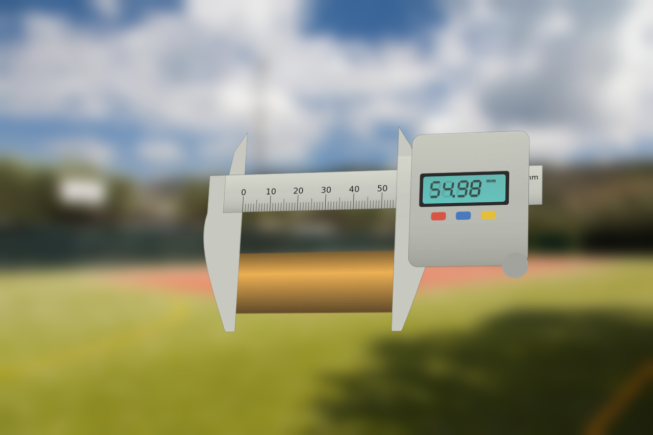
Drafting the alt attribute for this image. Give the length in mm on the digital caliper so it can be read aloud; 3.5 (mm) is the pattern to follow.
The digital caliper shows 54.98 (mm)
